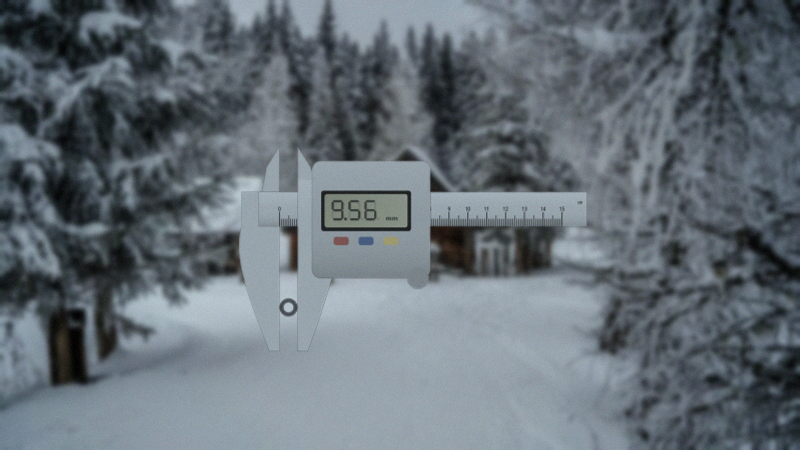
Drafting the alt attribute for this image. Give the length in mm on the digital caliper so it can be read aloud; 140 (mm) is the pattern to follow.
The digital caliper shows 9.56 (mm)
